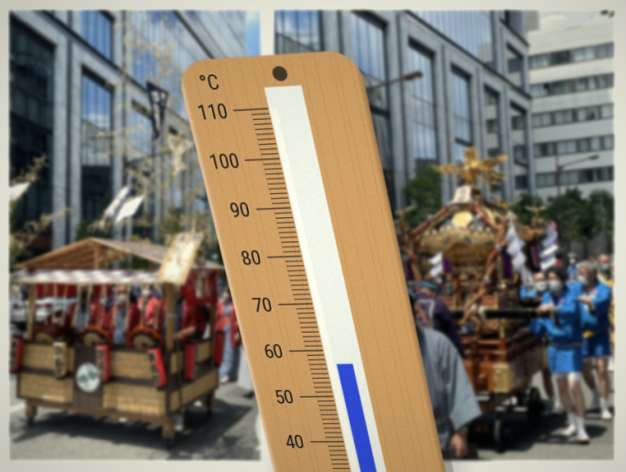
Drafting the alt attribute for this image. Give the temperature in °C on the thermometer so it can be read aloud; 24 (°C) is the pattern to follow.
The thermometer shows 57 (°C)
